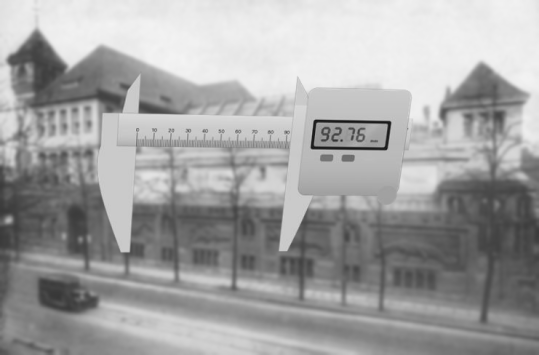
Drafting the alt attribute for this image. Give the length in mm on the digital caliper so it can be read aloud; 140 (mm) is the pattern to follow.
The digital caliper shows 92.76 (mm)
